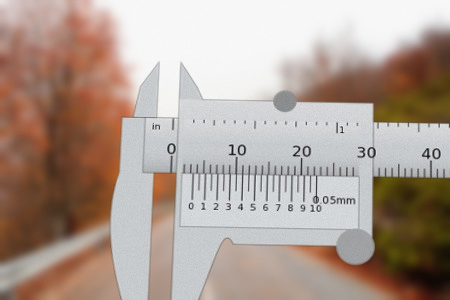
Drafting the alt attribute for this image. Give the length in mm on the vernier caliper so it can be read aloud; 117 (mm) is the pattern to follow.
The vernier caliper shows 3.4 (mm)
